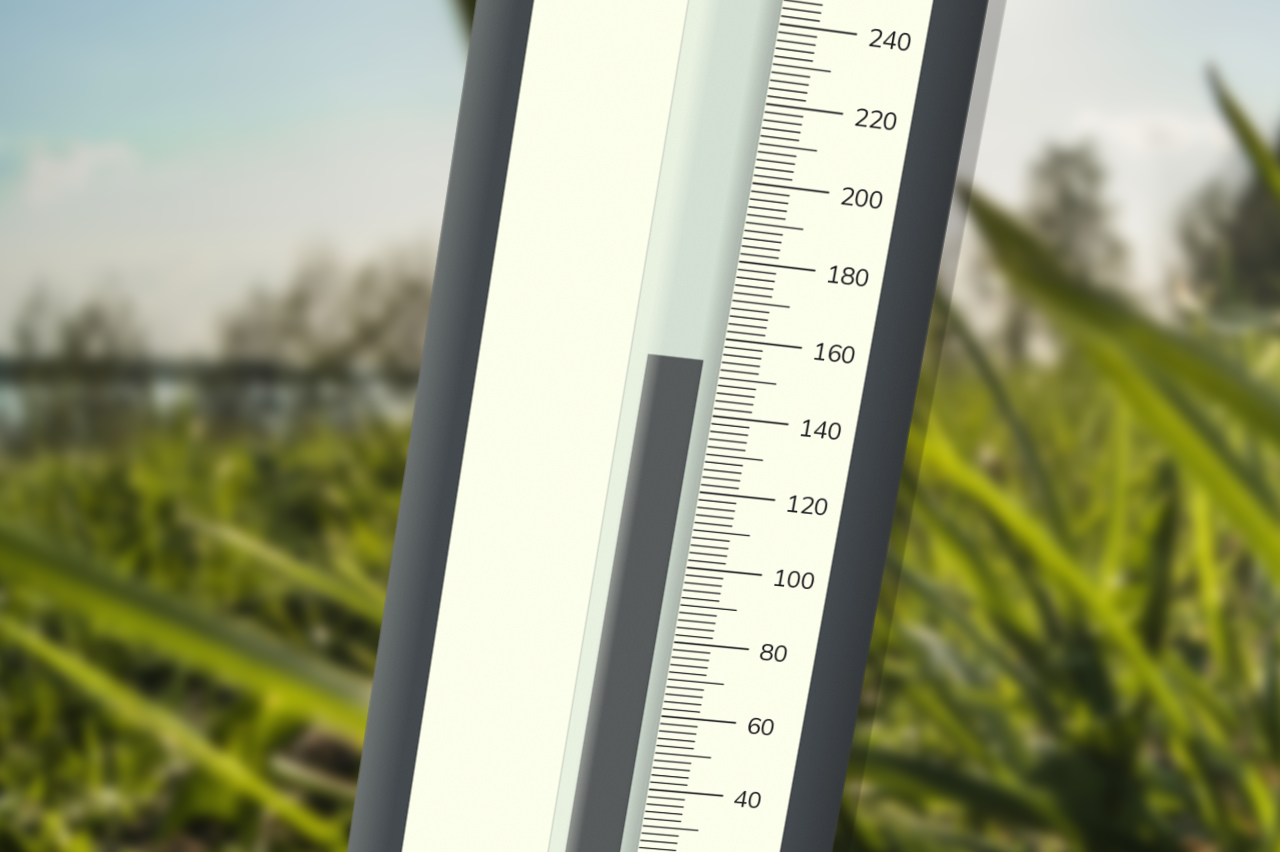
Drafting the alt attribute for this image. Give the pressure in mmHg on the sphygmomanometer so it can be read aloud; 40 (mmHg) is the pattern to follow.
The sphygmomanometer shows 154 (mmHg)
